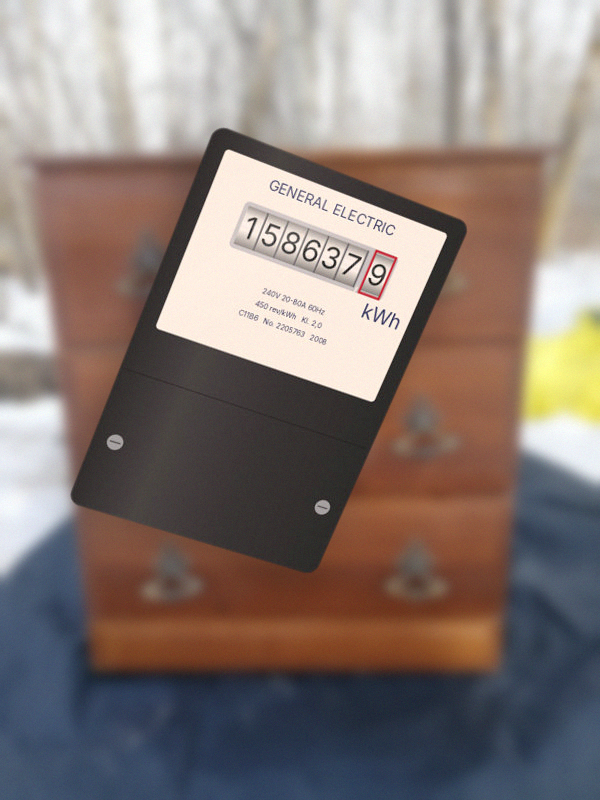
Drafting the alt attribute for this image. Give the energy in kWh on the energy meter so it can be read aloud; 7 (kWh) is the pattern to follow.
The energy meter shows 158637.9 (kWh)
